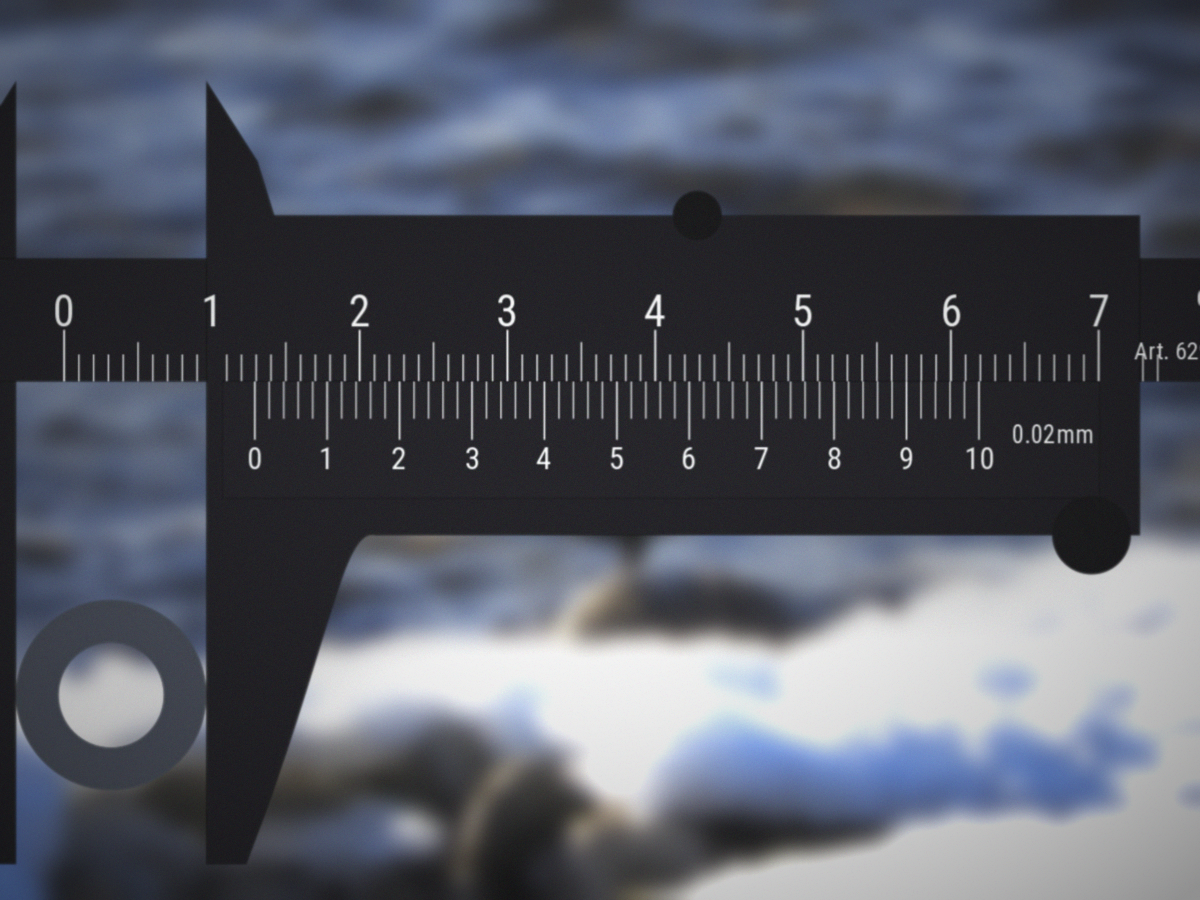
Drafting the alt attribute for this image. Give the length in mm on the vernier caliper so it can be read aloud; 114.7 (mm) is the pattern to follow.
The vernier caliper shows 12.9 (mm)
